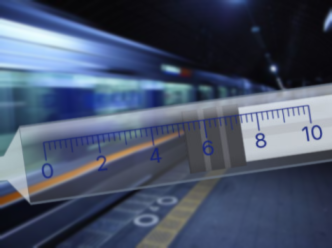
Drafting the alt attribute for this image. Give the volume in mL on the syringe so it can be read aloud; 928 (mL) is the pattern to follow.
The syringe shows 5.2 (mL)
